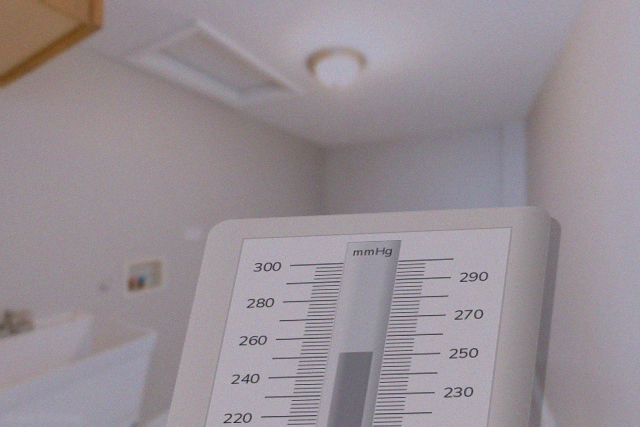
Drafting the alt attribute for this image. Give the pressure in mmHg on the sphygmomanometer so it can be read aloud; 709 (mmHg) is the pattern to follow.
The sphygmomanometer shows 252 (mmHg)
